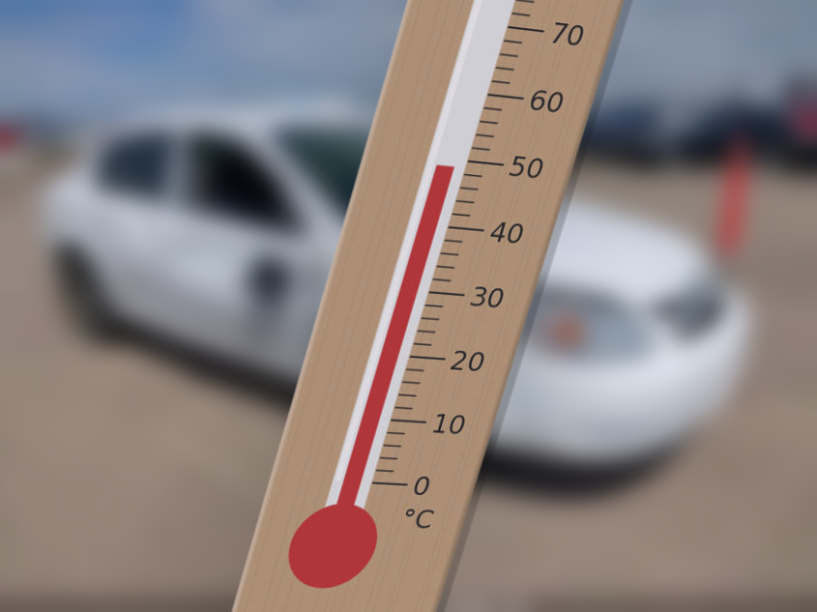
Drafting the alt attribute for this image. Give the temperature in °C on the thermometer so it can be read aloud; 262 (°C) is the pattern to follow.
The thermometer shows 49 (°C)
